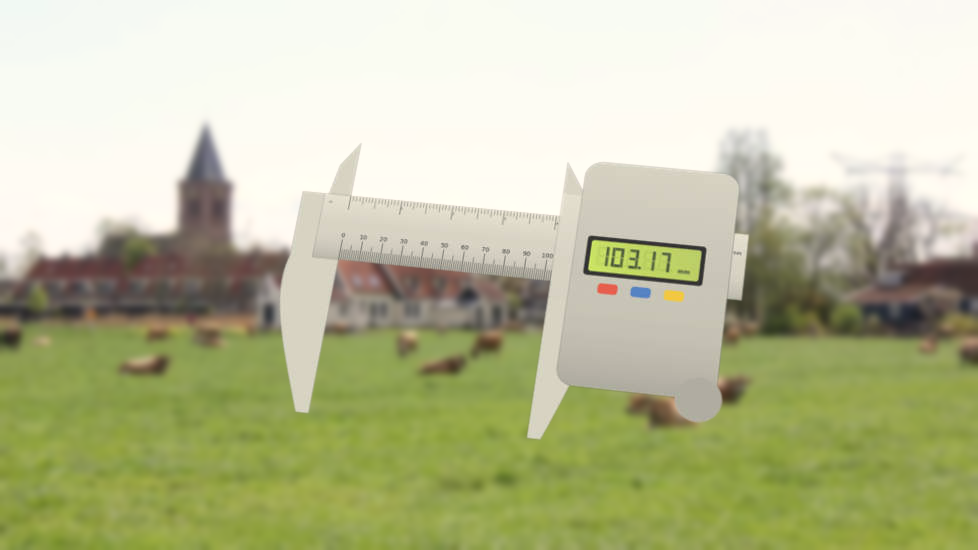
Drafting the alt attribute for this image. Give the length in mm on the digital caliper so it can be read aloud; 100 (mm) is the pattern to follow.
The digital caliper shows 103.17 (mm)
